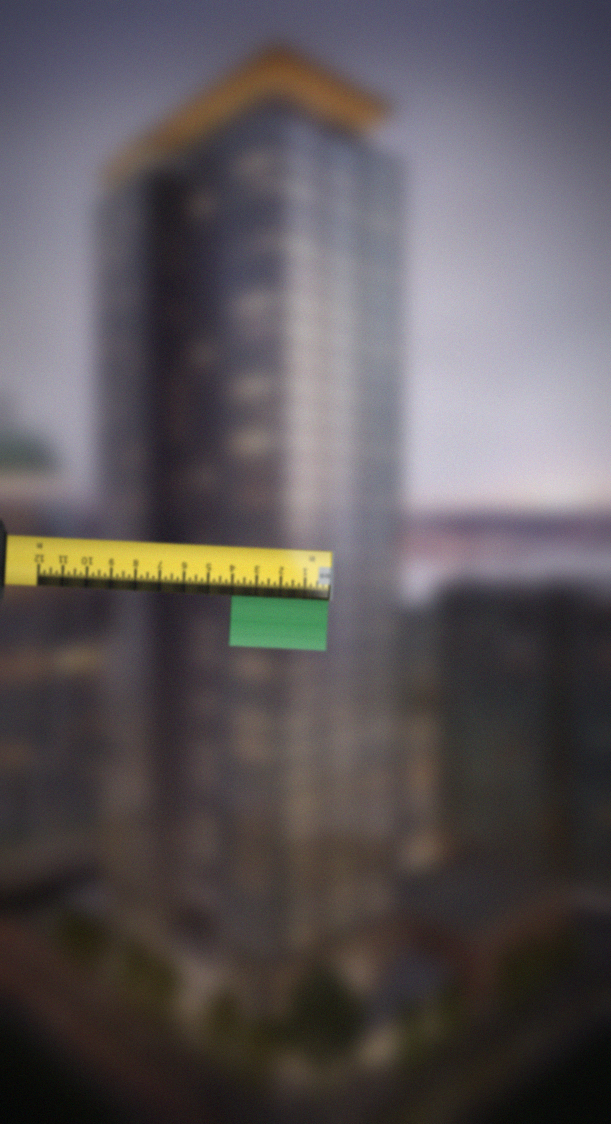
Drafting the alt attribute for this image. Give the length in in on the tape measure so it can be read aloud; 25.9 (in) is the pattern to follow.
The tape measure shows 4 (in)
